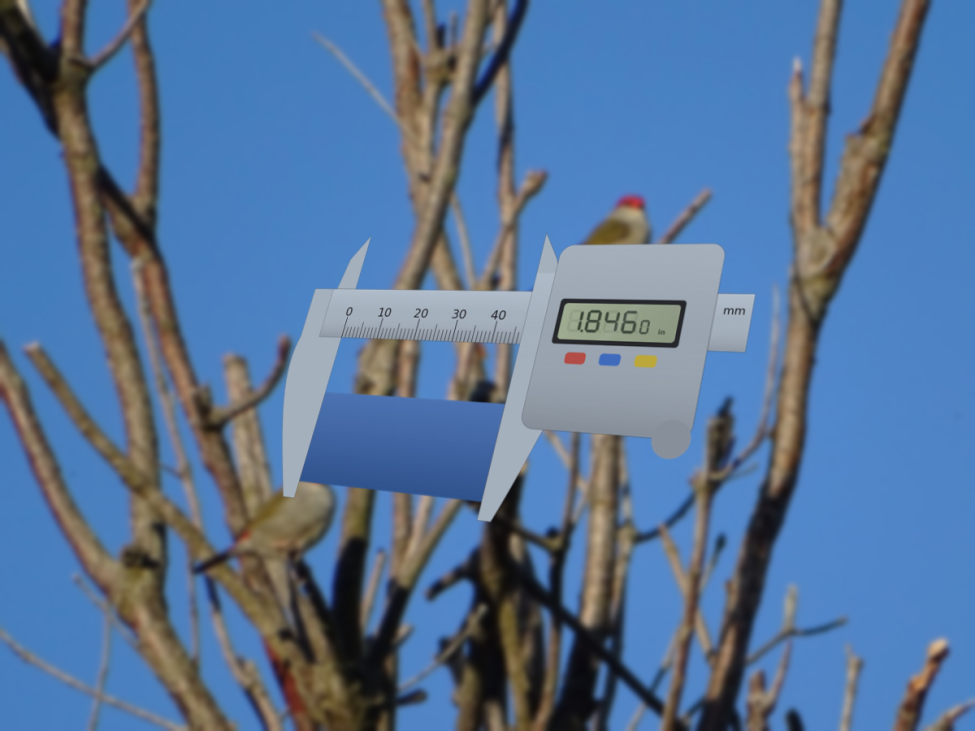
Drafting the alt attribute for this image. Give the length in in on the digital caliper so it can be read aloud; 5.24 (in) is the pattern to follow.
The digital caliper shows 1.8460 (in)
